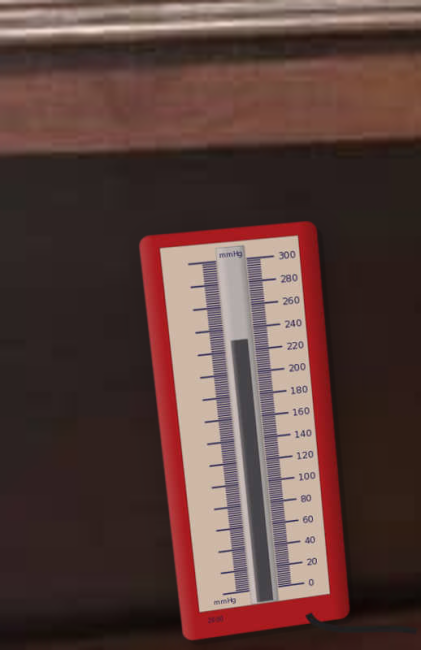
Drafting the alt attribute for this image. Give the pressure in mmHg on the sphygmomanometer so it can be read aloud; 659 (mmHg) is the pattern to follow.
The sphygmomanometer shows 230 (mmHg)
